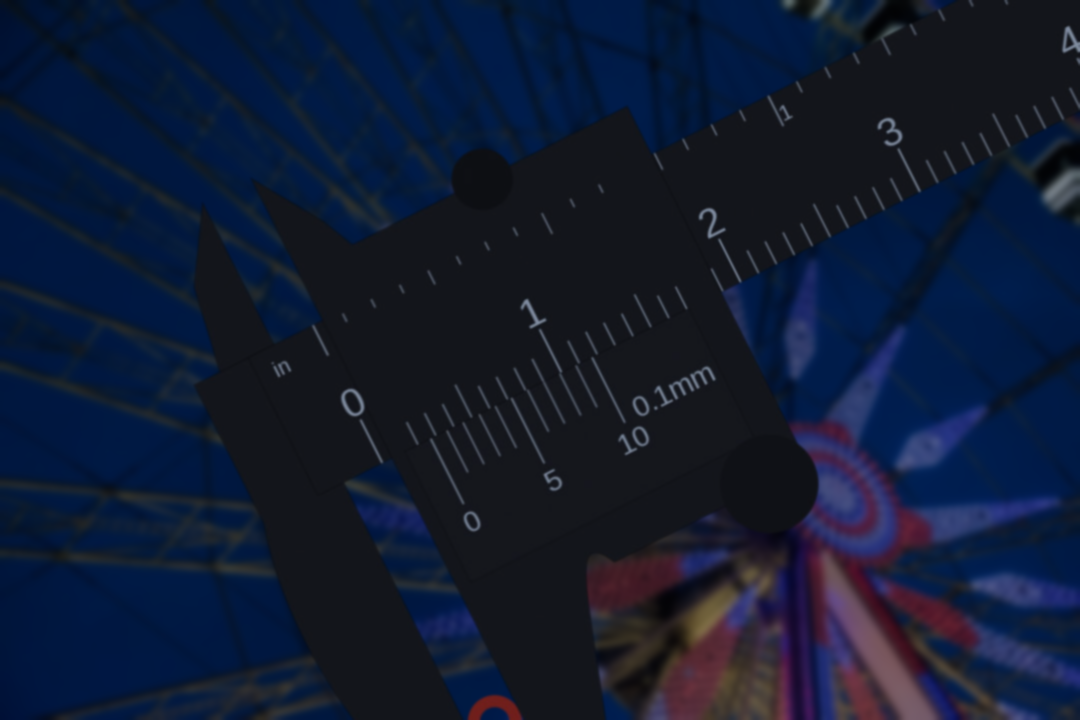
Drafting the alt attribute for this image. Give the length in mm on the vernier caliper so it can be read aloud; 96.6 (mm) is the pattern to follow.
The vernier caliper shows 2.7 (mm)
